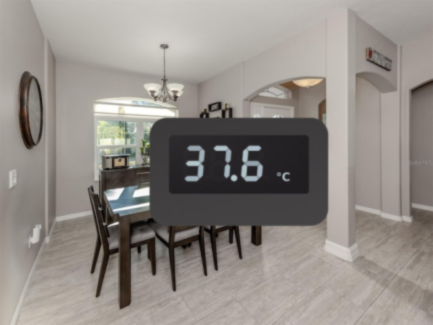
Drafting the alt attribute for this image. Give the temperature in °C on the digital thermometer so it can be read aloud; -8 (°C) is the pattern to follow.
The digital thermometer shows 37.6 (°C)
